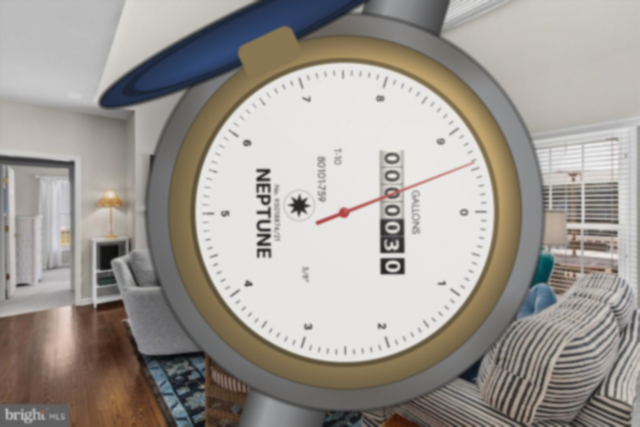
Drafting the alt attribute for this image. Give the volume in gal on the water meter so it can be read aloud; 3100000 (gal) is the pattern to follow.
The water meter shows 29.4 (gal)
